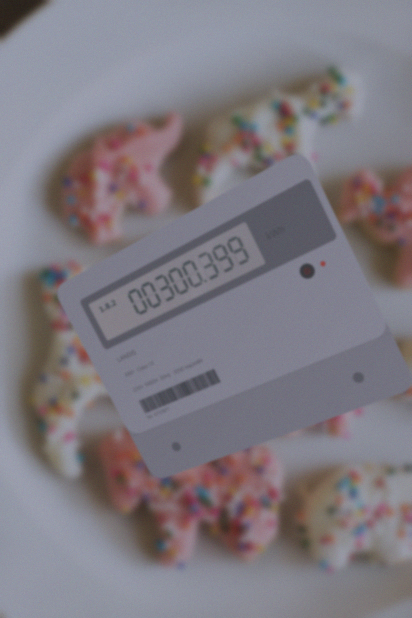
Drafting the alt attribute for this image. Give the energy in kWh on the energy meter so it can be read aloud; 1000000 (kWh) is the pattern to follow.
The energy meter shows 300.399 (kWh)
